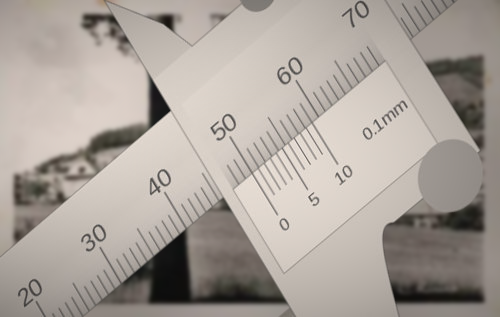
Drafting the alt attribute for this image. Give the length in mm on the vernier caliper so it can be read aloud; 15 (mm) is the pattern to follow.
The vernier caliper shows 50.0 (mm)
